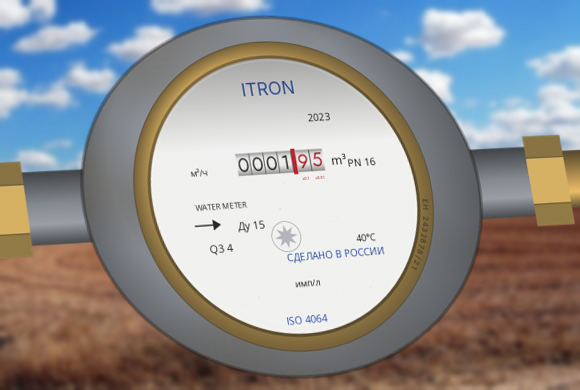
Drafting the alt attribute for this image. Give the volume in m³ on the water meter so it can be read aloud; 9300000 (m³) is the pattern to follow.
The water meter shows 1.95 (m³)
